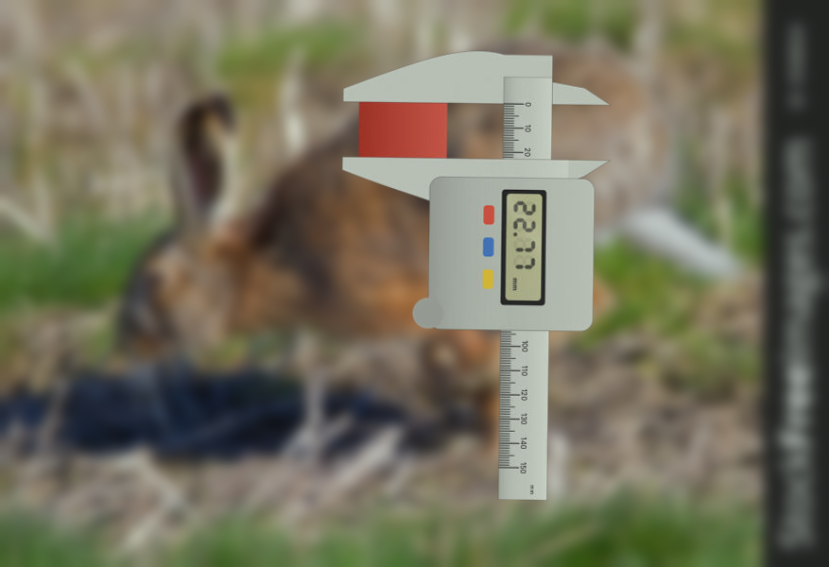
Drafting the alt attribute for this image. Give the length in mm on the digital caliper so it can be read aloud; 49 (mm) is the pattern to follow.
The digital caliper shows 22.77 (mm)
